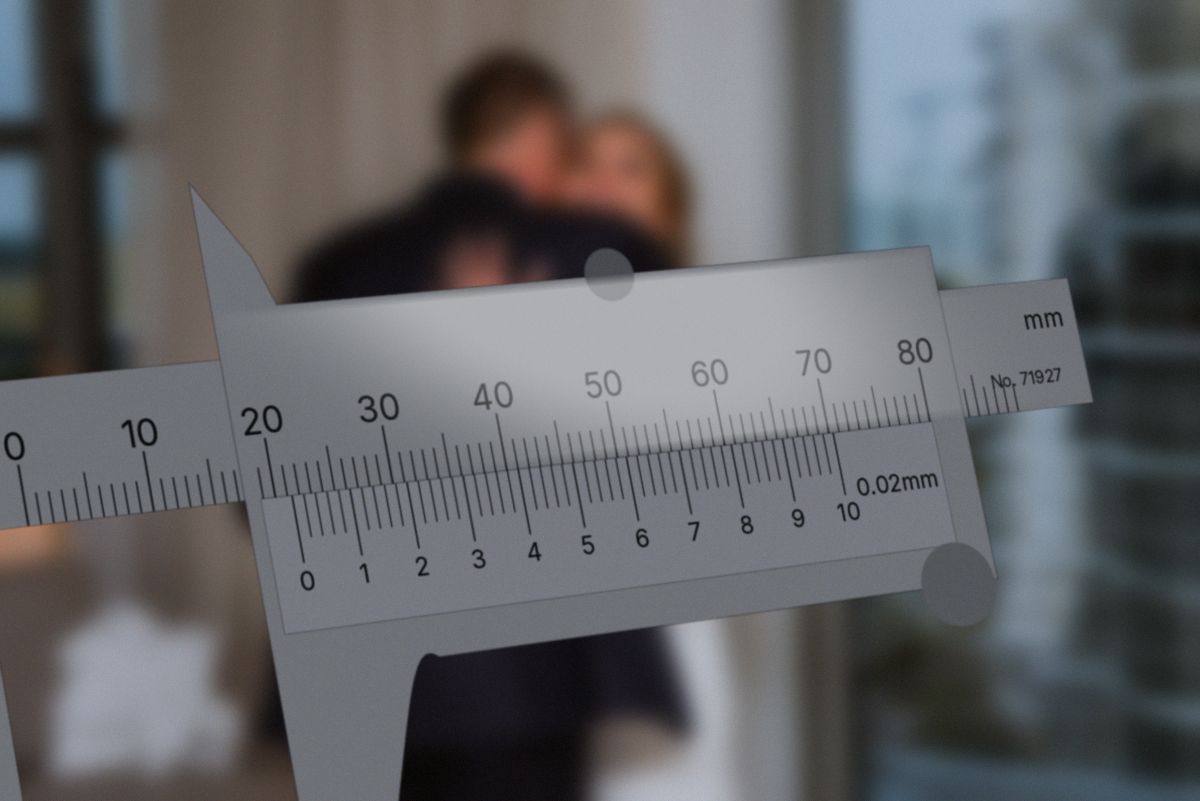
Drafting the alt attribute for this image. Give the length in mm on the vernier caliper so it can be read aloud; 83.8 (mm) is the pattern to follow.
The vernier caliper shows 21.4 (mm)
